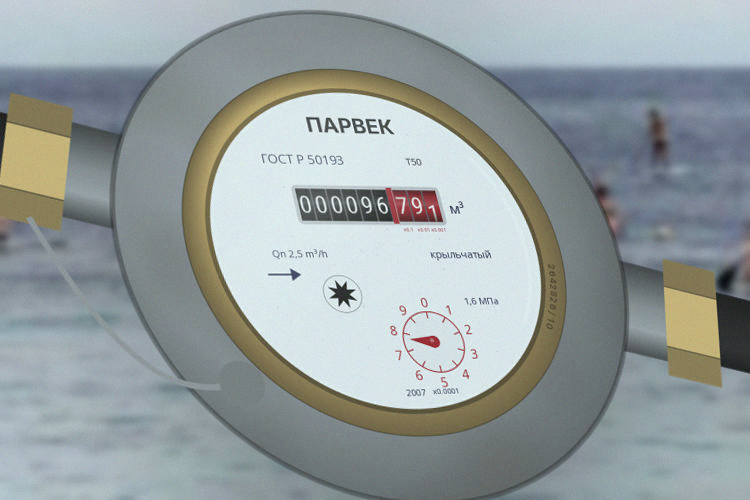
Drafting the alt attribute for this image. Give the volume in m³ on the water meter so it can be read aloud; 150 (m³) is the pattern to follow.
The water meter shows 96.7907 (m³)
